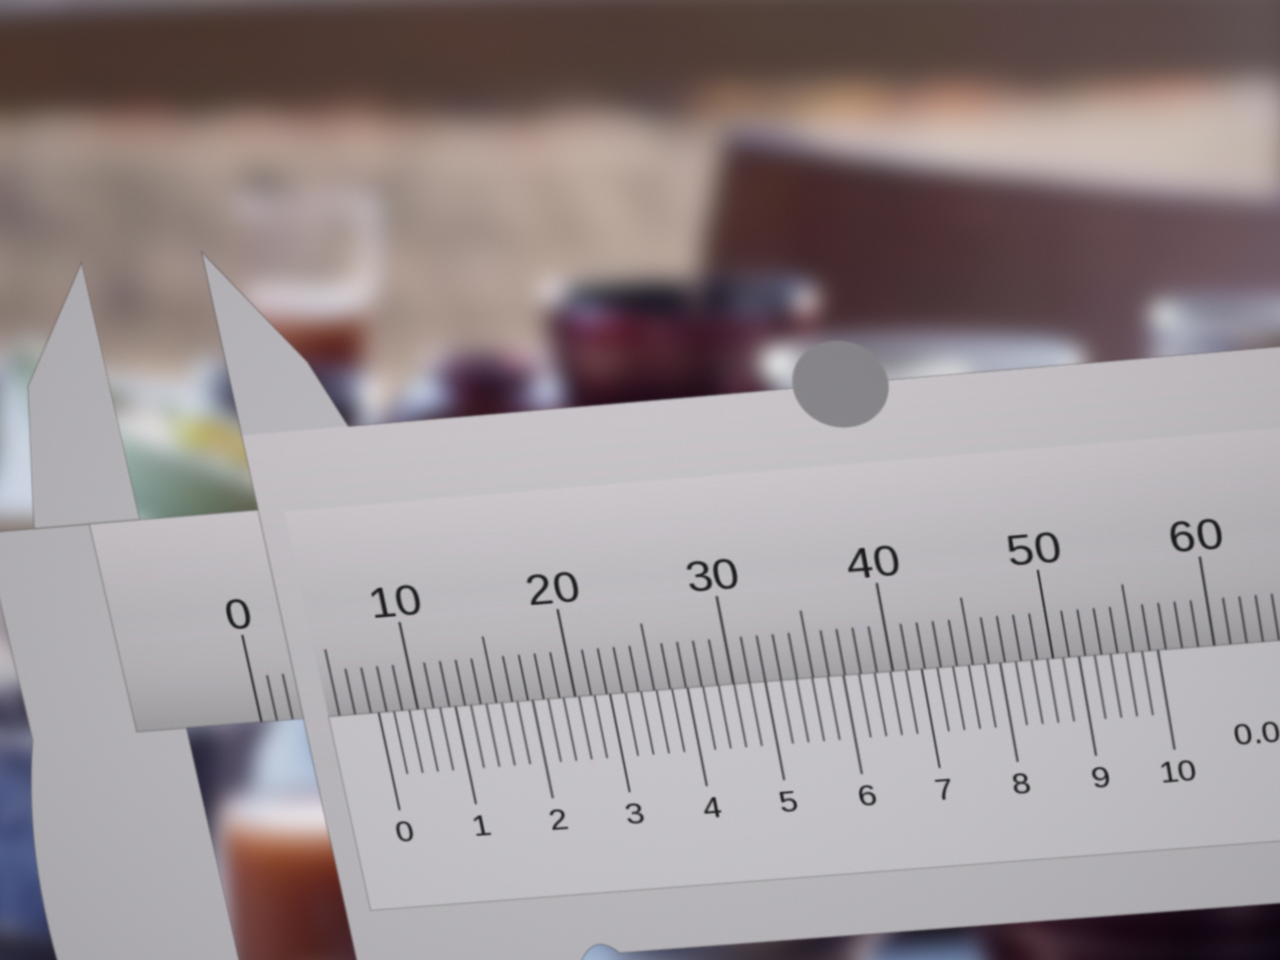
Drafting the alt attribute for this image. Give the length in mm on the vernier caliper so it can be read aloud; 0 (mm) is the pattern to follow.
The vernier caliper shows 7.5 (mm)
